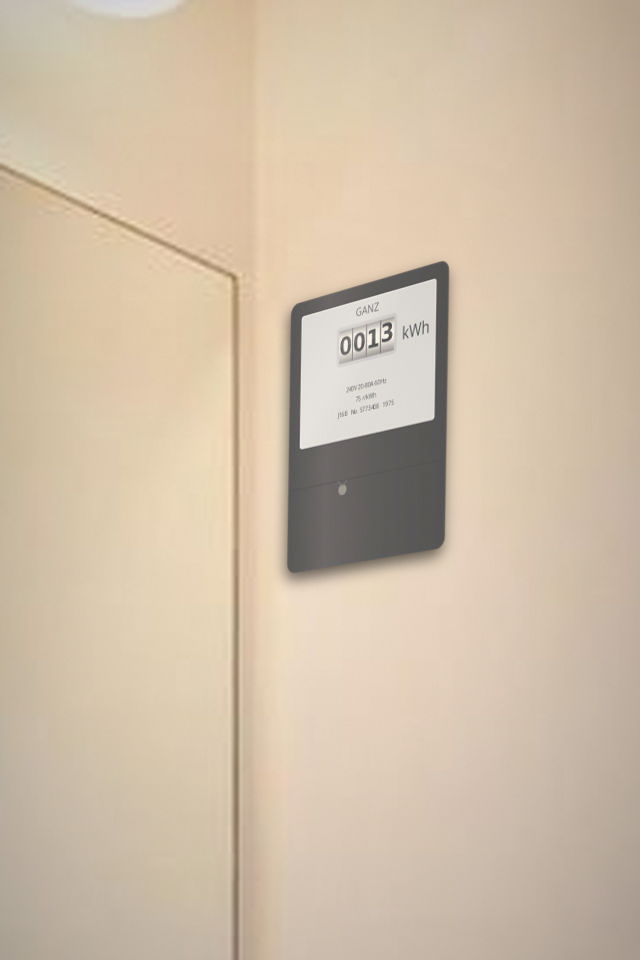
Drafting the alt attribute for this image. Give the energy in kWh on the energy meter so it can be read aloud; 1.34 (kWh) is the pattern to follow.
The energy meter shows 13 (kWh)
